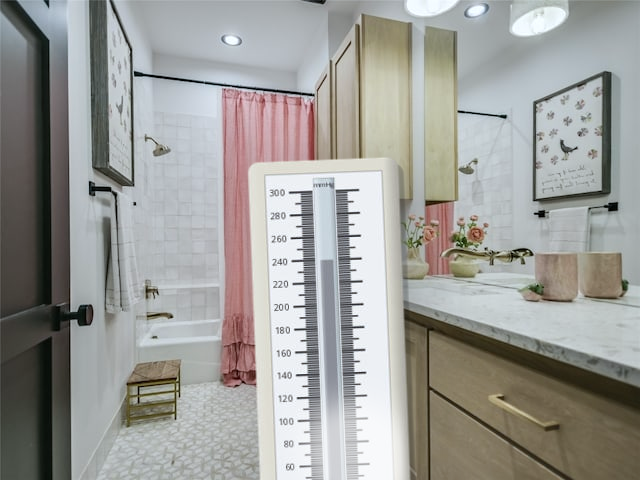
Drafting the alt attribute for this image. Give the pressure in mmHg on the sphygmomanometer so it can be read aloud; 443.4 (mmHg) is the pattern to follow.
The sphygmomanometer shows 240 (mmHg)
